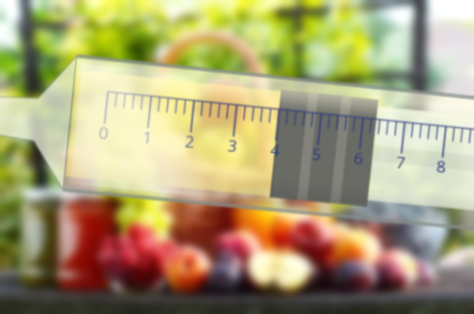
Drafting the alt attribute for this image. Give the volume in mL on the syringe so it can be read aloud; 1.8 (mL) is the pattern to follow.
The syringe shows 4 (mL)
